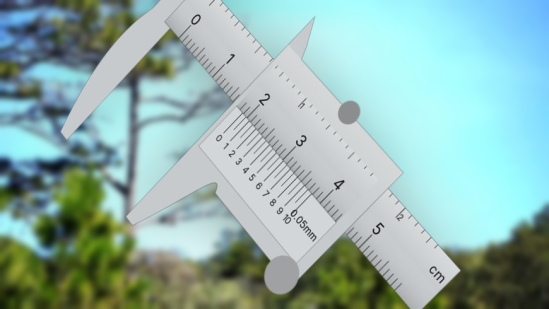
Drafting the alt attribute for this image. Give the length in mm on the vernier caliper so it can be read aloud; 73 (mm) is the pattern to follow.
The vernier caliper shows 18.8 (mm)
